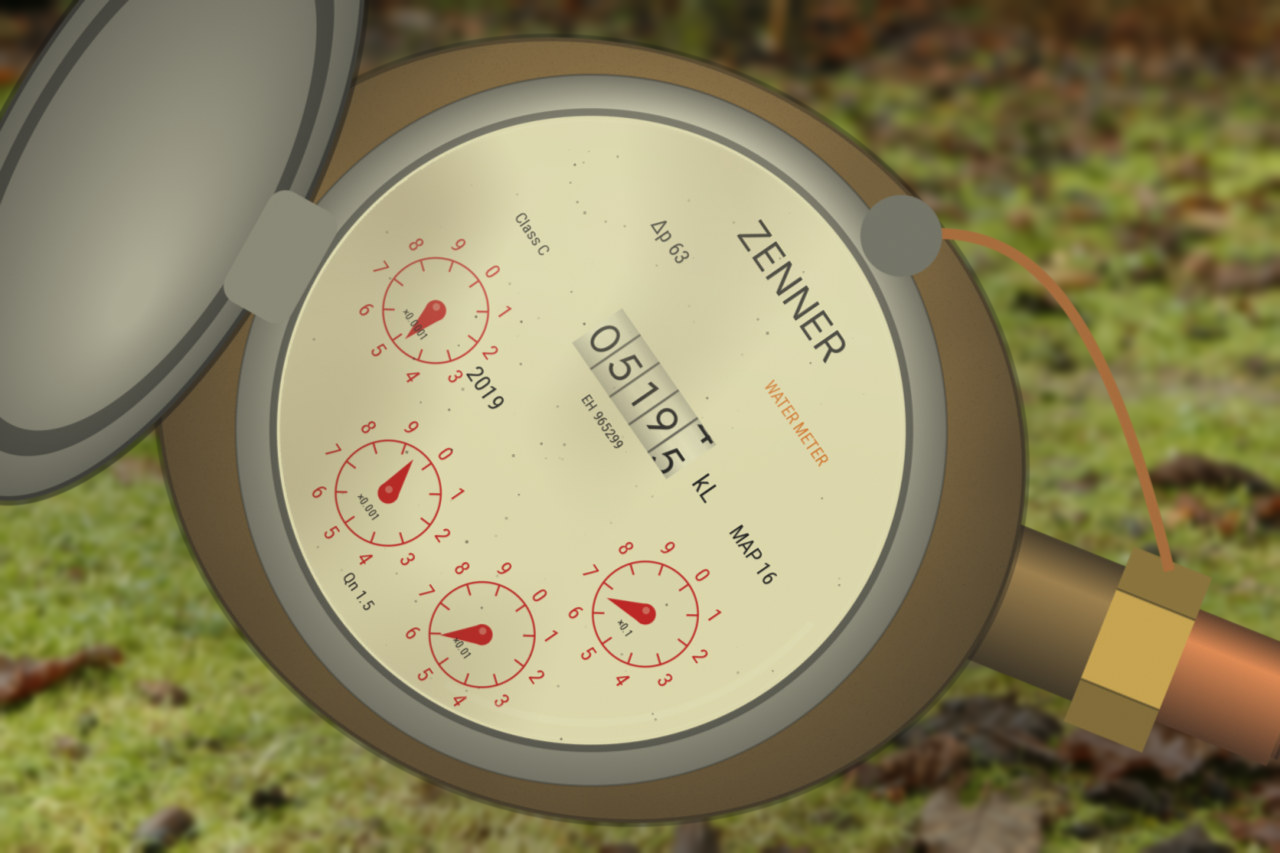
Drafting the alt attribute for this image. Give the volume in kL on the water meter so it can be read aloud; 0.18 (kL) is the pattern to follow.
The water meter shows 5194.6594 (kL)
